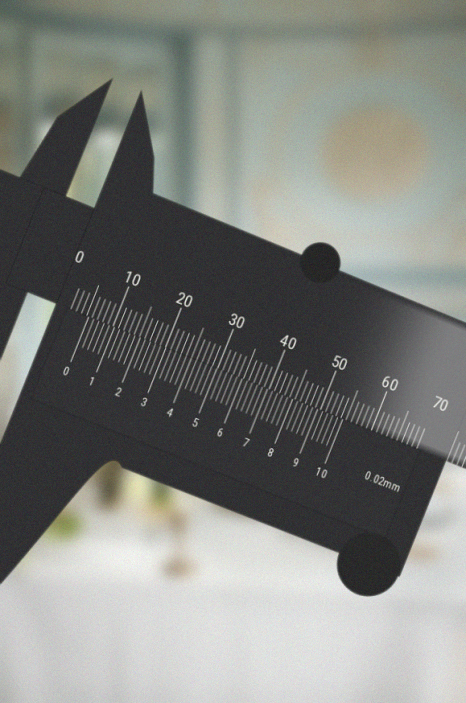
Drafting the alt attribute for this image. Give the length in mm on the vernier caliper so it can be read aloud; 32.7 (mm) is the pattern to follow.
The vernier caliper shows 5.4 (mm)
